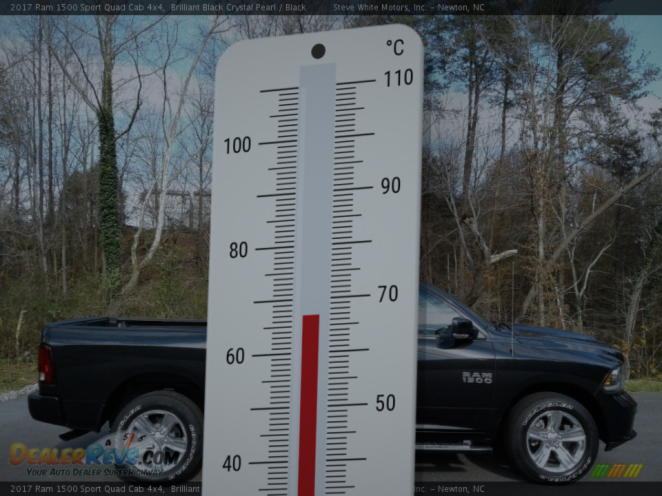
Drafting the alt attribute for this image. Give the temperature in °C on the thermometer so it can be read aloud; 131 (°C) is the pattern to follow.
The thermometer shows 67 (°C)
